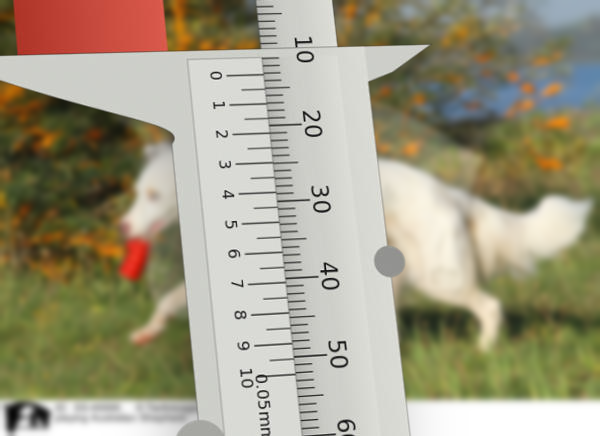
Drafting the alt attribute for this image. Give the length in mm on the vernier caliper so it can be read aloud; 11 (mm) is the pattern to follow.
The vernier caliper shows 13.2 (mm)
